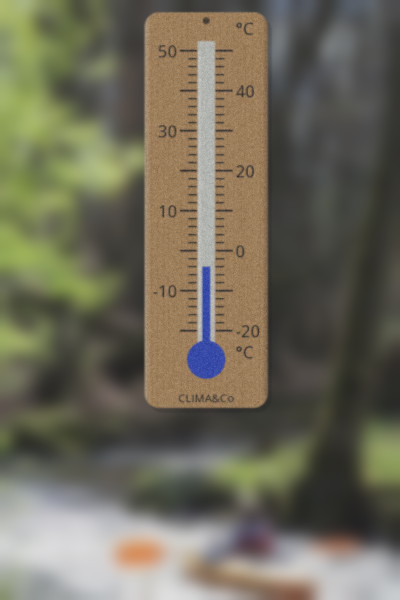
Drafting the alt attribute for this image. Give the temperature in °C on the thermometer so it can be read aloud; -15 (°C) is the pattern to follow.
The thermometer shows -4 (°C)
